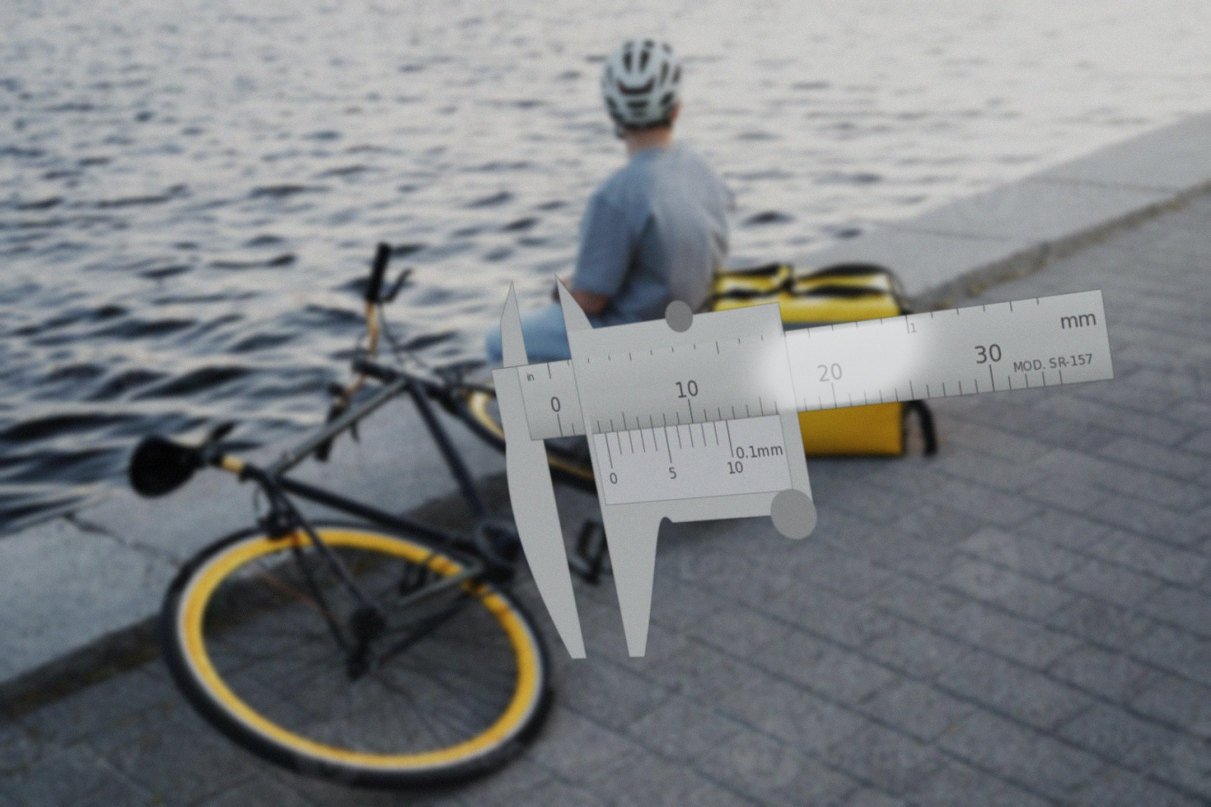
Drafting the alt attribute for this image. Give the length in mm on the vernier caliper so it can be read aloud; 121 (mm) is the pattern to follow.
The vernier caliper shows 3.4 (mm)
